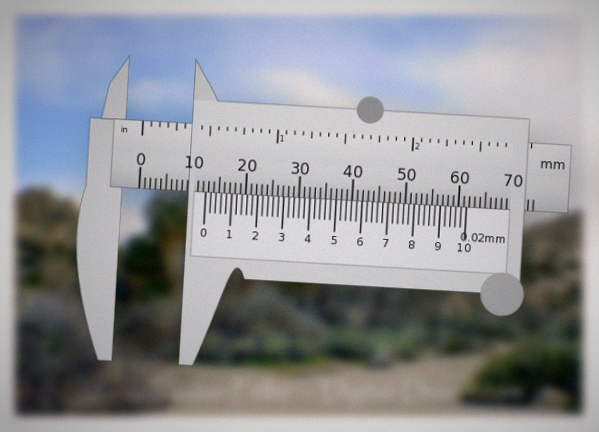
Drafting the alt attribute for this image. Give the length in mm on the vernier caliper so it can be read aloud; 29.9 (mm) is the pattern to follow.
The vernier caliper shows 12.5 (mm)
